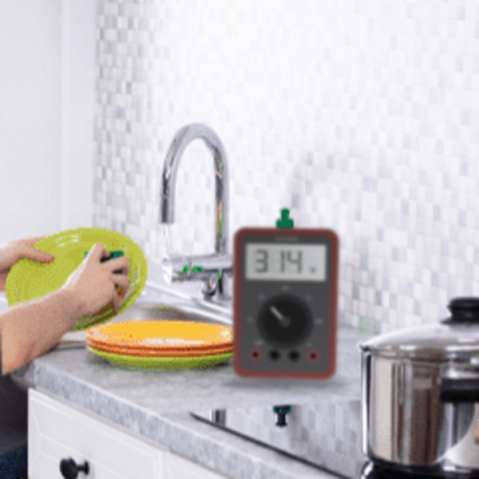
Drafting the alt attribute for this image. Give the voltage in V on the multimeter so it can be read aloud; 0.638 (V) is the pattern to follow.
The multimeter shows 314 (V)
